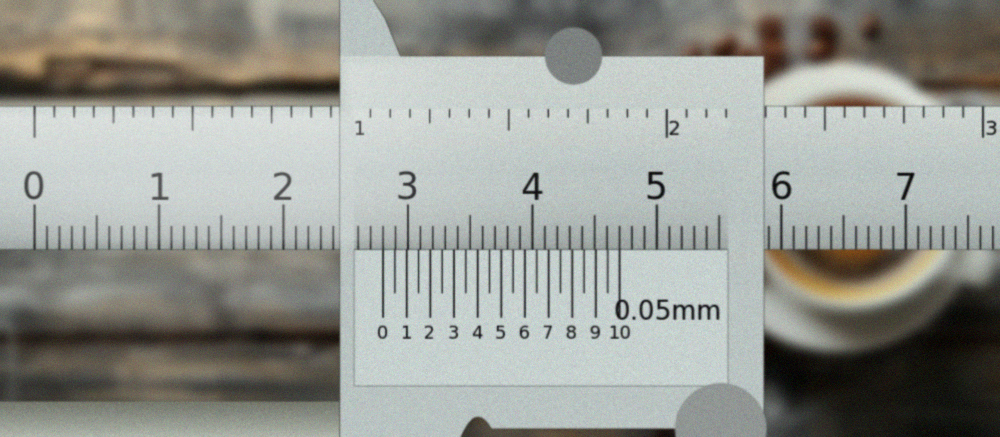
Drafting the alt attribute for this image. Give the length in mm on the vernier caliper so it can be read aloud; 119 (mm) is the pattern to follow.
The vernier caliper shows 28.0 (mm)
